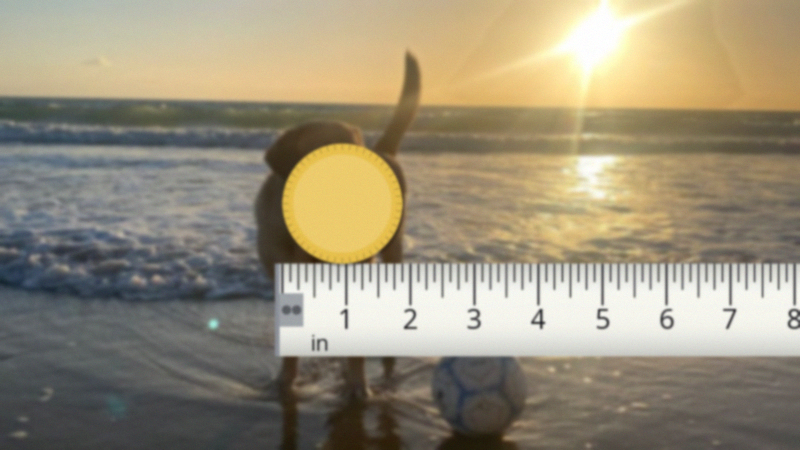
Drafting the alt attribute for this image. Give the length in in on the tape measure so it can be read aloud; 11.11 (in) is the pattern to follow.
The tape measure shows 1.875 (in)
